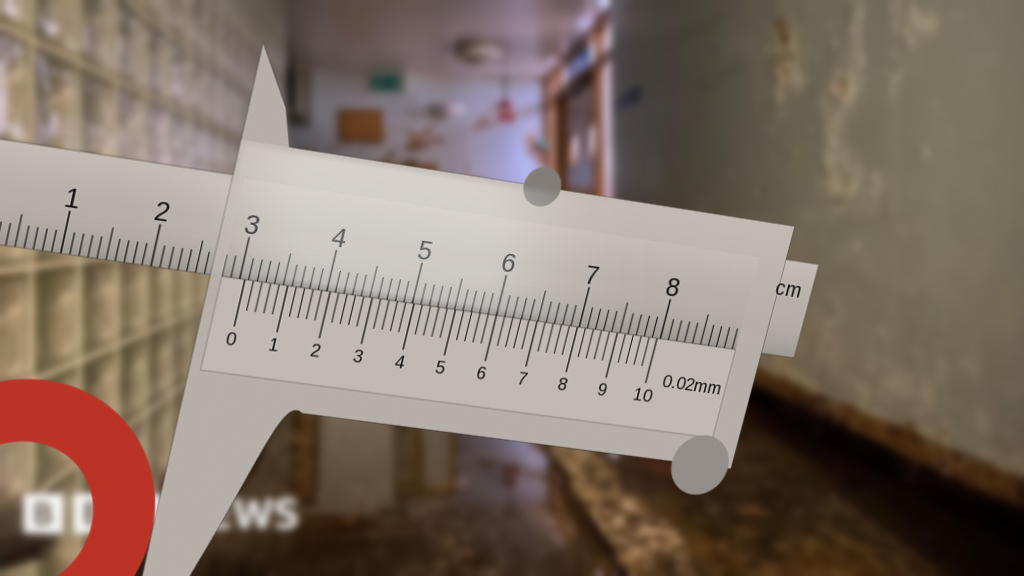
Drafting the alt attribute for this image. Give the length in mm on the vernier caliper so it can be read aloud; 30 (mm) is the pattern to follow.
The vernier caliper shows 30.6 (mm)
